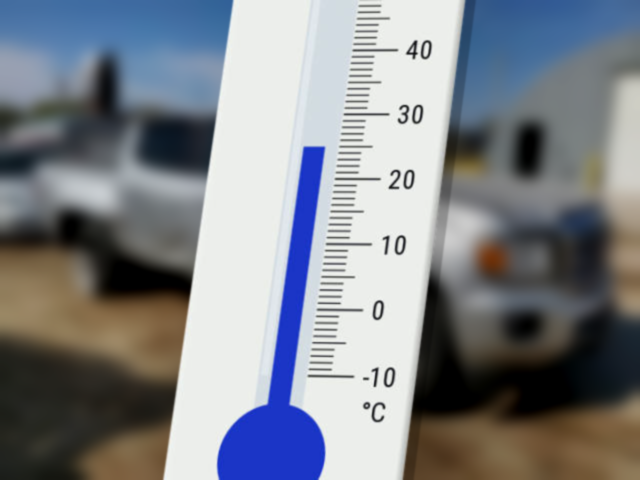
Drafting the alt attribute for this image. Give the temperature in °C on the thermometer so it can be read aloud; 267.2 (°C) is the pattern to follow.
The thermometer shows 25 (°C)
